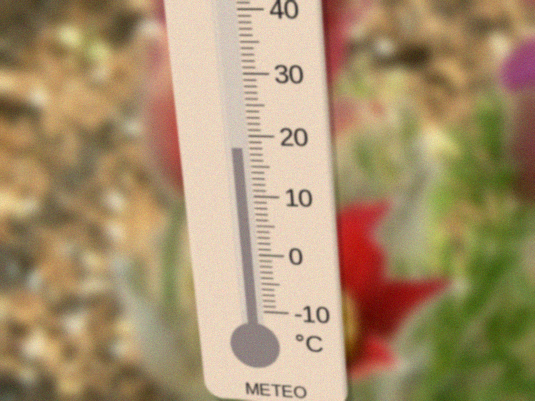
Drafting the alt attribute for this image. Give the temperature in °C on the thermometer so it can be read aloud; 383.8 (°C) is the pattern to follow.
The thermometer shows 18 (°C)
